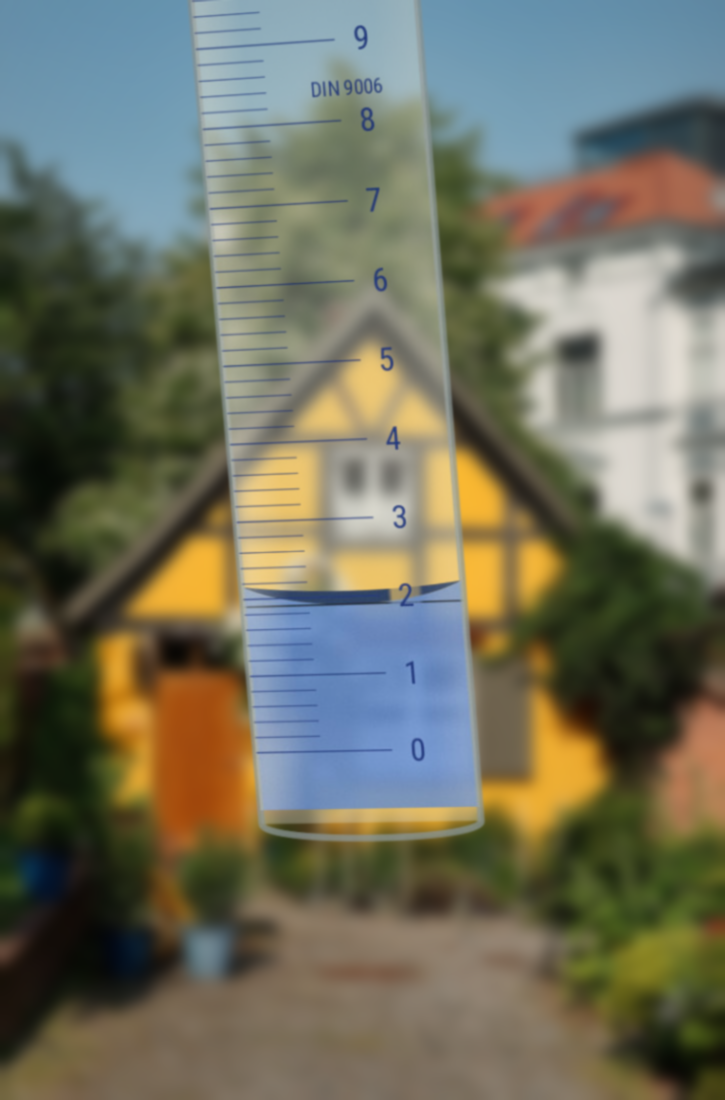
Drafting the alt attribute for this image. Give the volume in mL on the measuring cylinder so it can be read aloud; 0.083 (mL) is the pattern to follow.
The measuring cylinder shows 1.9 (mL)
